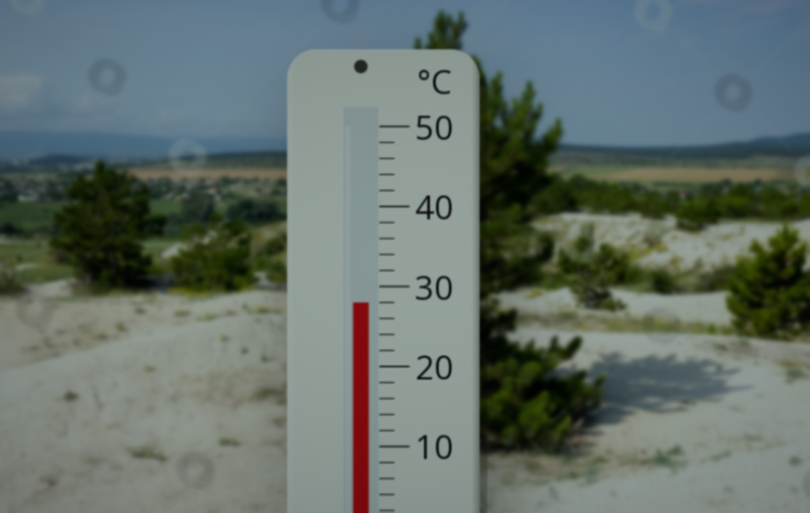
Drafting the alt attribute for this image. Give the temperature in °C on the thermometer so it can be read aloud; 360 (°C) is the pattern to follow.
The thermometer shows 28 (°C)
